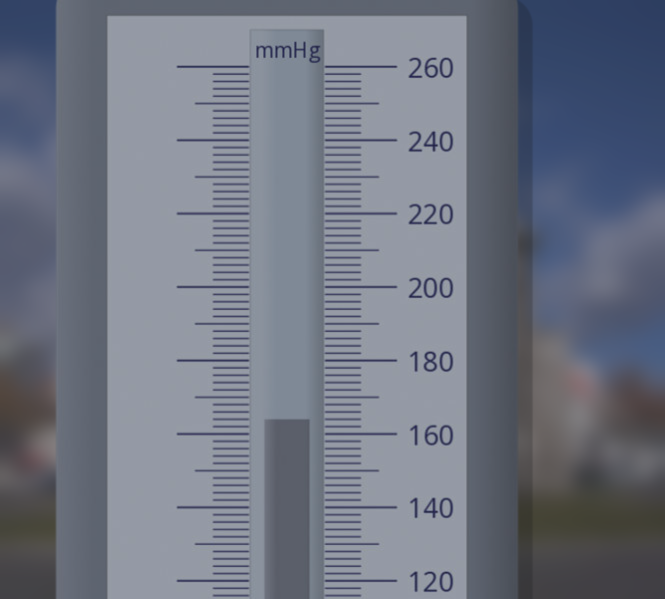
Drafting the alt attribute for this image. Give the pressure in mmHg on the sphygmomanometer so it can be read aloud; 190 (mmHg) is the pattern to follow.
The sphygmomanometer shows 164 (mmHg)
